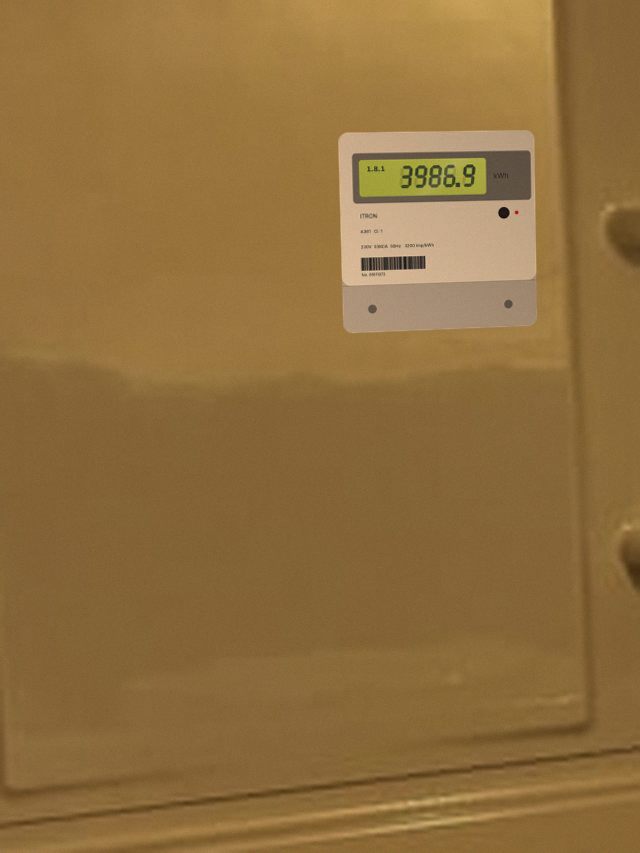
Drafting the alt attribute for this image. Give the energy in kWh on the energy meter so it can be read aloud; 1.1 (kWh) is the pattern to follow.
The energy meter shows 3986.9 (kWh)
